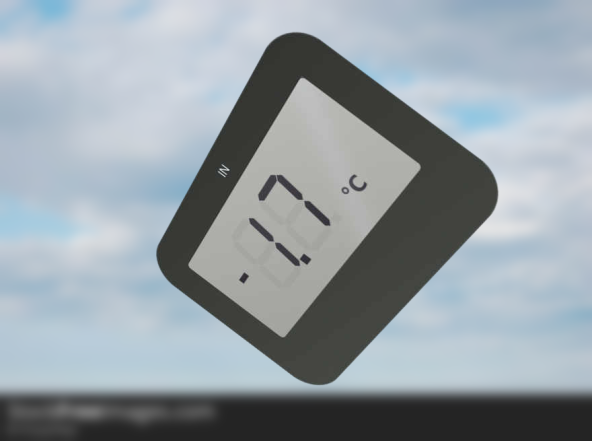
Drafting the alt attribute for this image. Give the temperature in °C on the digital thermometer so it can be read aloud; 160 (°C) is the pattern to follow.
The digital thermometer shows -1.7 (°C)
